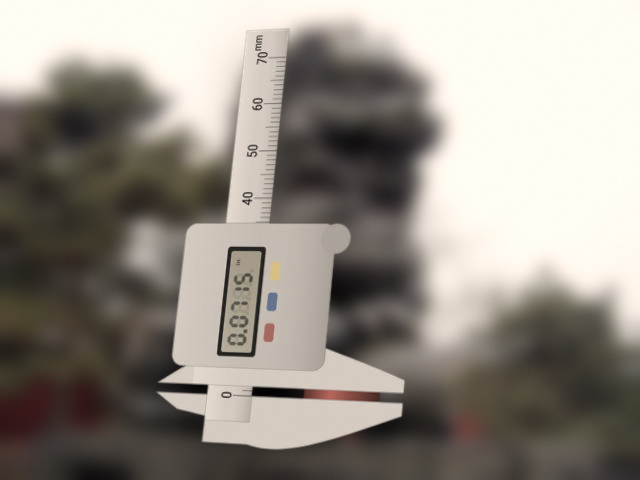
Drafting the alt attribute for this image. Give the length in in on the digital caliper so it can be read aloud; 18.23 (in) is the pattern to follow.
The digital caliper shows 0.0715 (in)
